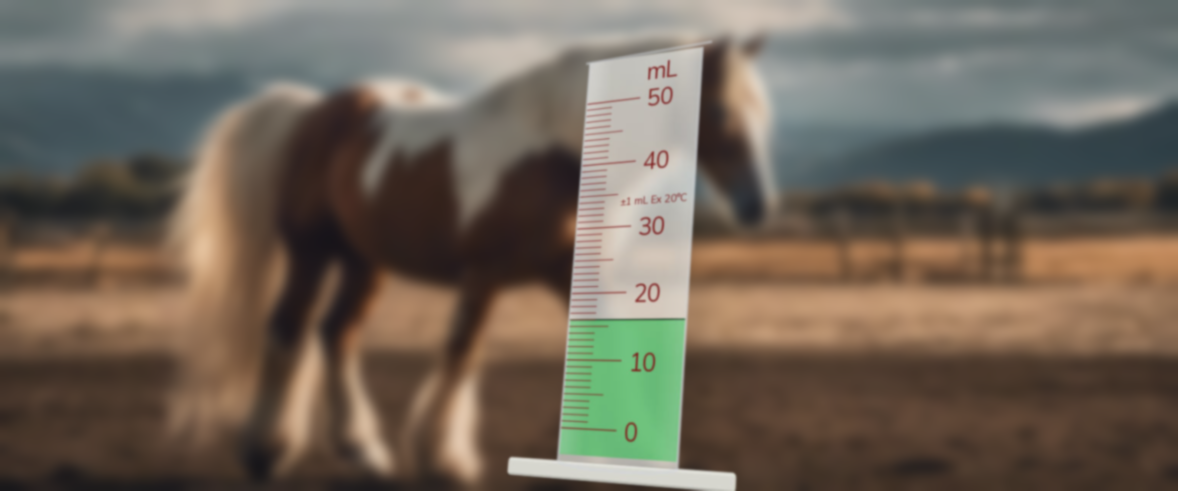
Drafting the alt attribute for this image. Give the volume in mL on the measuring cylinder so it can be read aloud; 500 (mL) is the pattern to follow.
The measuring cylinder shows 16 (mL)
